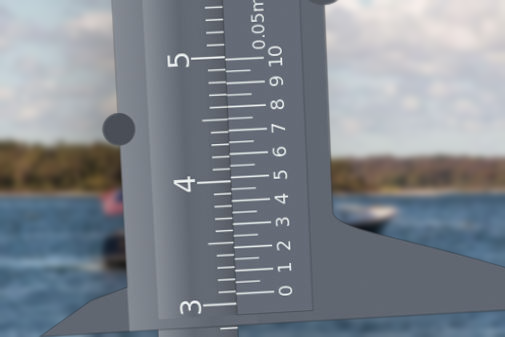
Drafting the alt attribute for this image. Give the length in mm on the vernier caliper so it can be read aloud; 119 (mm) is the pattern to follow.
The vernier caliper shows 30.8 (mm)
